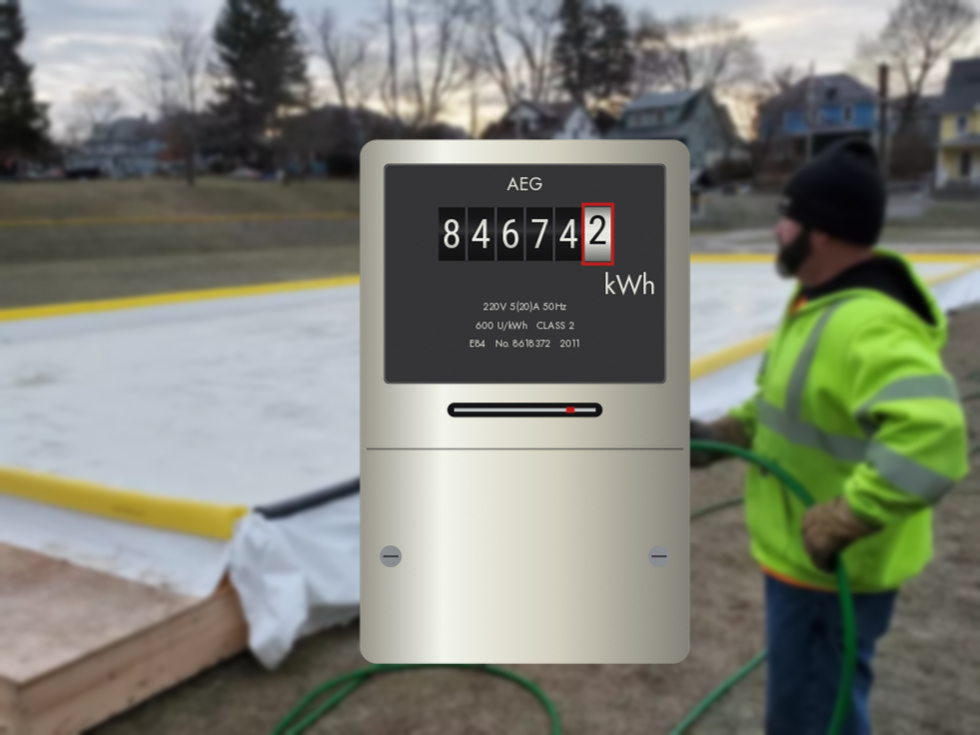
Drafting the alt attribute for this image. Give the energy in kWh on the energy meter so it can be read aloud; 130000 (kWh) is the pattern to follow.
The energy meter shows 84674.2 (kWh)
